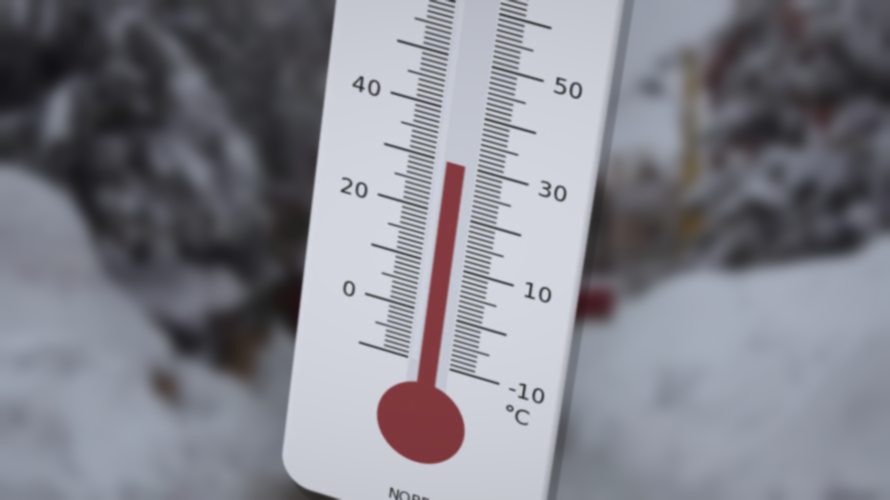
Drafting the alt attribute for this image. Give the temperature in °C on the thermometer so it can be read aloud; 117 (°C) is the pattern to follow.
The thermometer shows 30 (°C)
